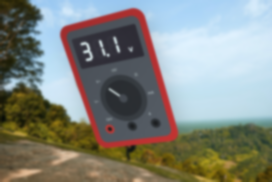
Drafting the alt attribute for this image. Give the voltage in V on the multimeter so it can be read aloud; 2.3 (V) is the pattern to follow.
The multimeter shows 31.1 (V)
